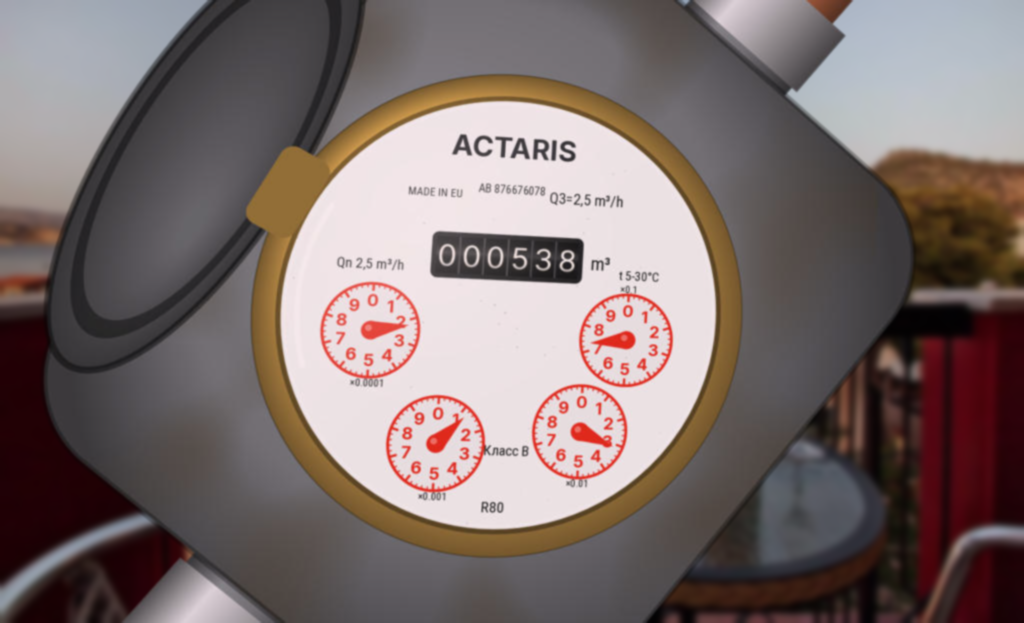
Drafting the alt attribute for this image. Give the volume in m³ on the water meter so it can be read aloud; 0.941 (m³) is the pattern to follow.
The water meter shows 538.7312 (m³)
